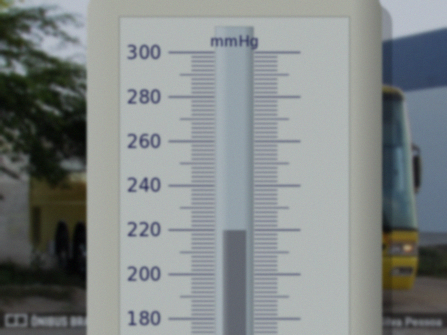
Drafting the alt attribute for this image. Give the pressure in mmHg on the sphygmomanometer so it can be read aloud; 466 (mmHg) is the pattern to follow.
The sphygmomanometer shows 220 (mmHg)
